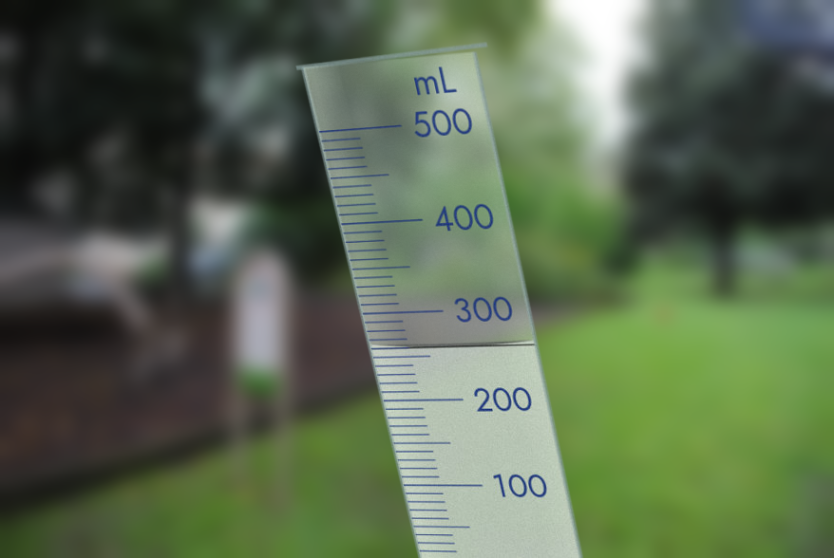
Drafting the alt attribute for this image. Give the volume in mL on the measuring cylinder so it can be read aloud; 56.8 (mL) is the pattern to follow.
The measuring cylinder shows 260 (mL)
